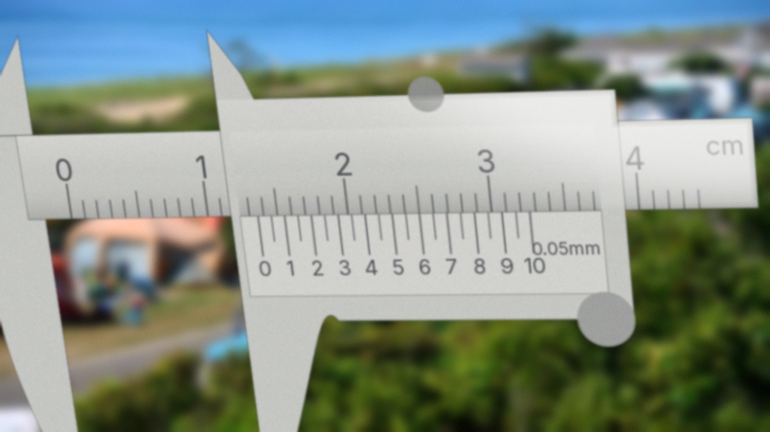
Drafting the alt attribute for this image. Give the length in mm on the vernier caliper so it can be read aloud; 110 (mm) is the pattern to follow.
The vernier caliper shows 13.6 (mm)
